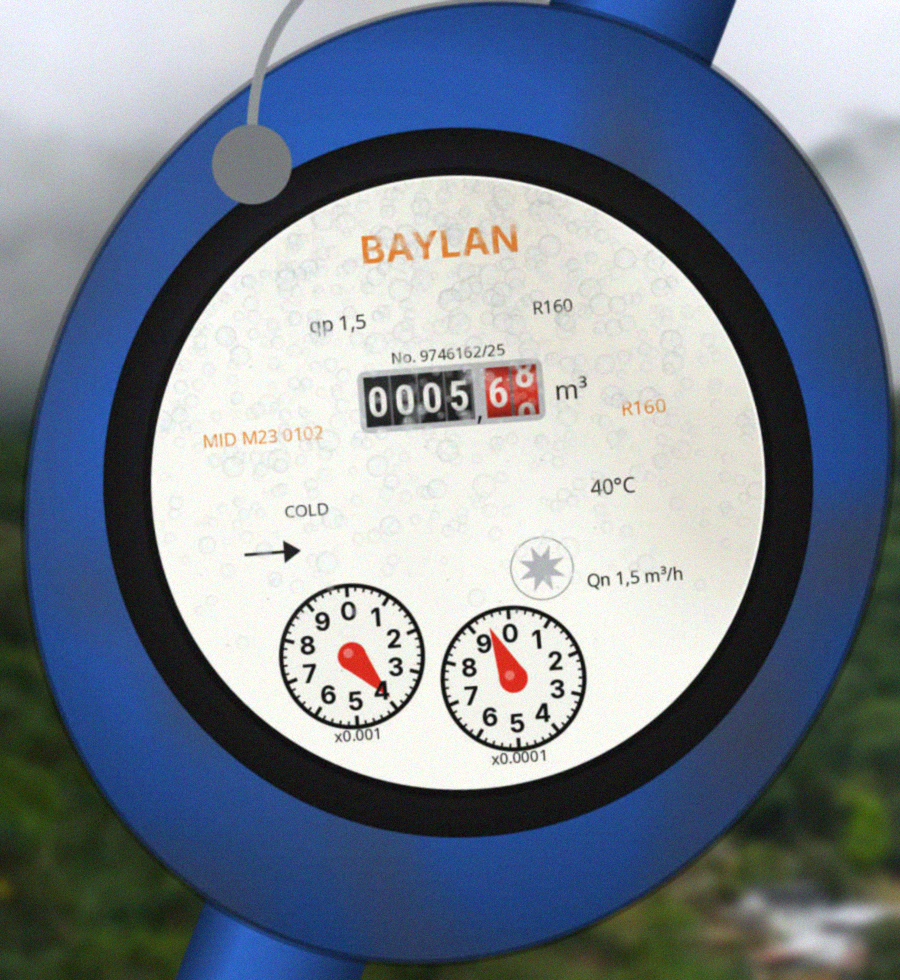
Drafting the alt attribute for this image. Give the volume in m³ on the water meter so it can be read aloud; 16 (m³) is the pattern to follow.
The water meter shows 5.6839 (m³)
